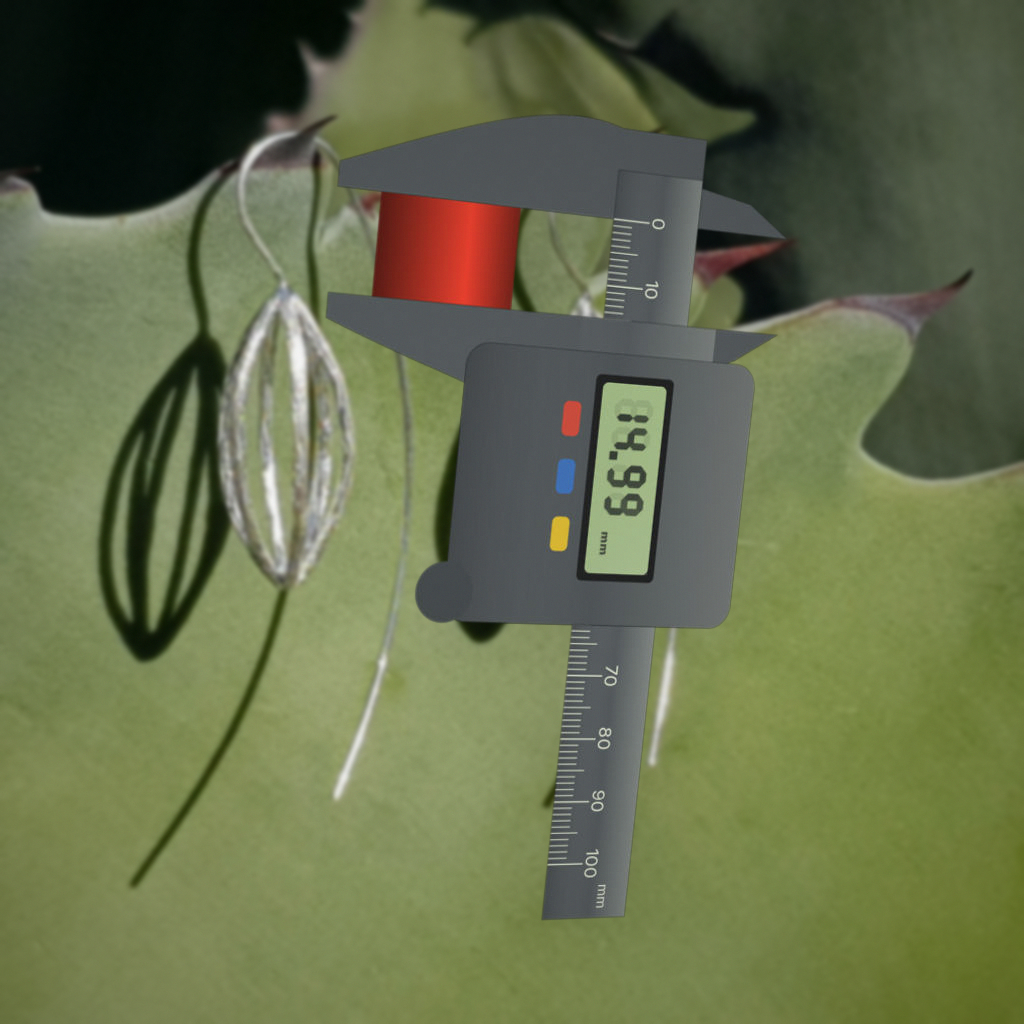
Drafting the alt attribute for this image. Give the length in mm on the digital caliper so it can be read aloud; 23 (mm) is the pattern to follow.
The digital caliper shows 14.99 (mm)
